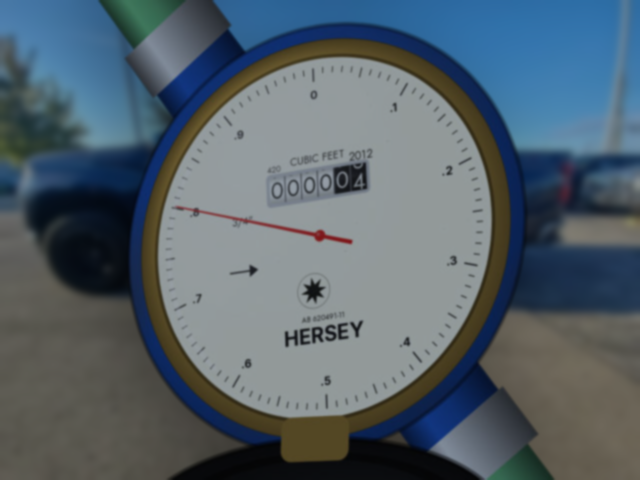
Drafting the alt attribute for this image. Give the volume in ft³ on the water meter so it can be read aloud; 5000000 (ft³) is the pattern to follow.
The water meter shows 3.80 (ft³)
